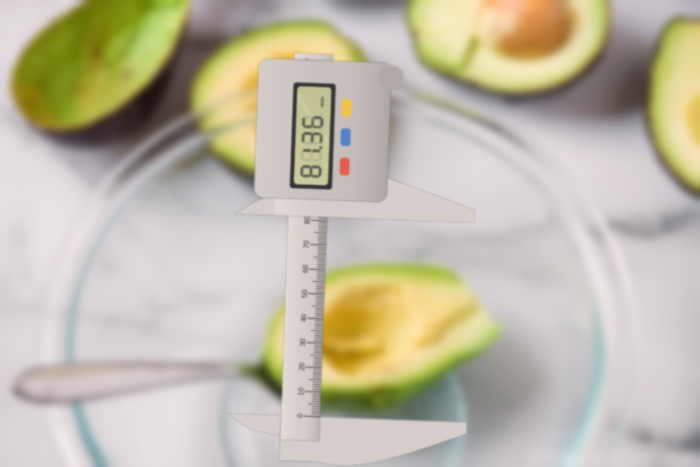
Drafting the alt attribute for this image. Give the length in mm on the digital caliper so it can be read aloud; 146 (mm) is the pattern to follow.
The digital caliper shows 81.36 (mm)
